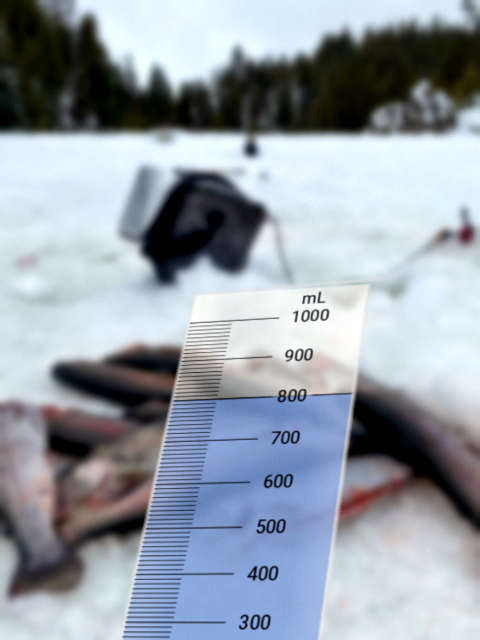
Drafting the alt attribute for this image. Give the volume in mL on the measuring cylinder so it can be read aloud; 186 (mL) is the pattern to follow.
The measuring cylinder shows 800 (mL)
